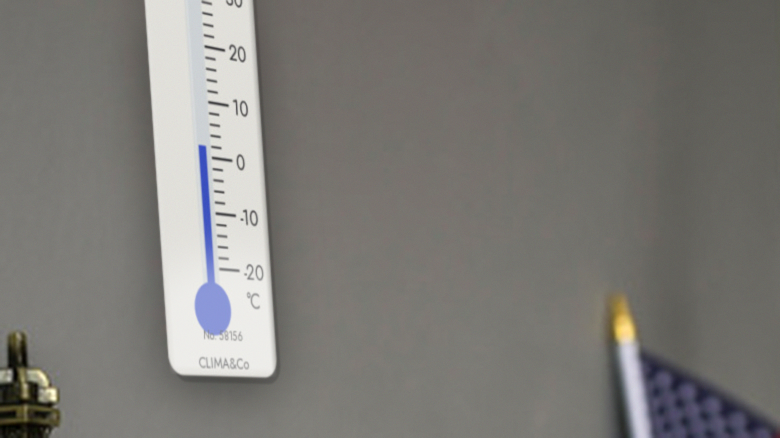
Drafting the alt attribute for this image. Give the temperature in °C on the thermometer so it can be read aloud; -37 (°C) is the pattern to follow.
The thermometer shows 2 (°C)
